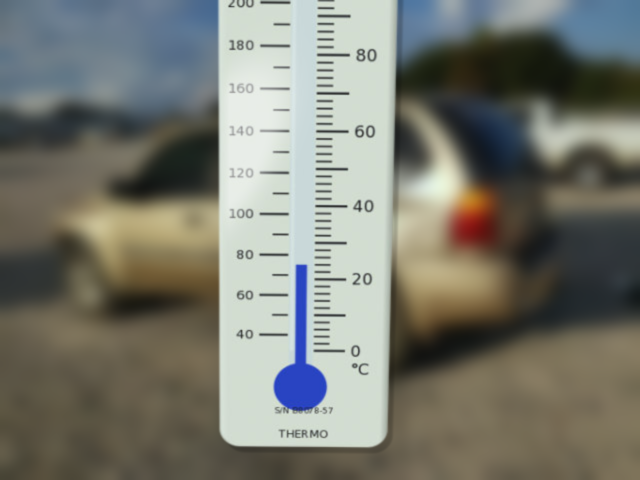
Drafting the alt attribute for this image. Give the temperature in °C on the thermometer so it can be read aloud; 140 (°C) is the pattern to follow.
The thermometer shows 24 (°C)
